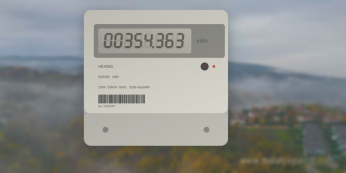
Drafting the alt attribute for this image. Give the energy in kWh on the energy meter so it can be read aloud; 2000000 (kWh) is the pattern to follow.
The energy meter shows 354.363 (kWh)
